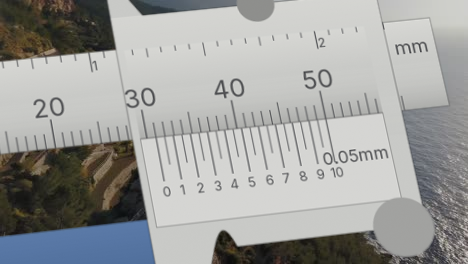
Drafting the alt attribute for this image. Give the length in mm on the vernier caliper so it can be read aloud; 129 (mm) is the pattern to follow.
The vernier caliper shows 31.0 (mm)
